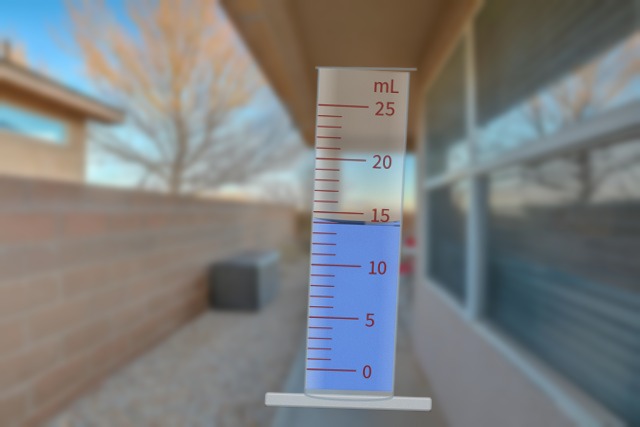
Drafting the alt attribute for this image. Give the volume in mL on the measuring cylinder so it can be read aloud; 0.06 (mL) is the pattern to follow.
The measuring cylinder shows 14 (mL)
